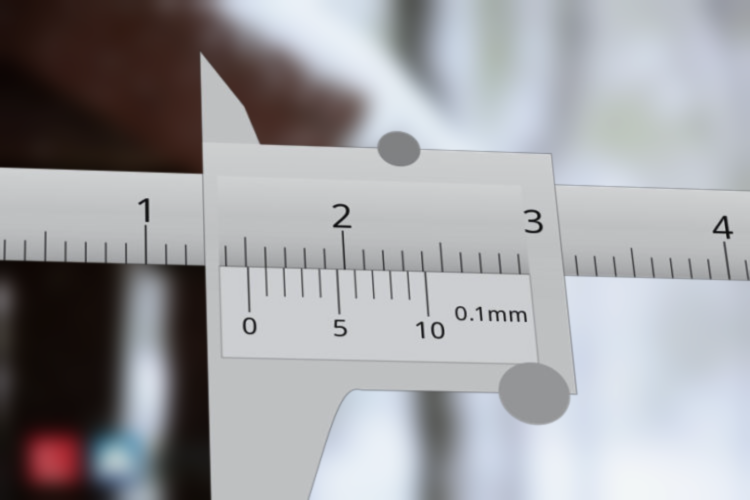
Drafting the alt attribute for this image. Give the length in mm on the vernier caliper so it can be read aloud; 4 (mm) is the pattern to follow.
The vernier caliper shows 15.1 (mm)
